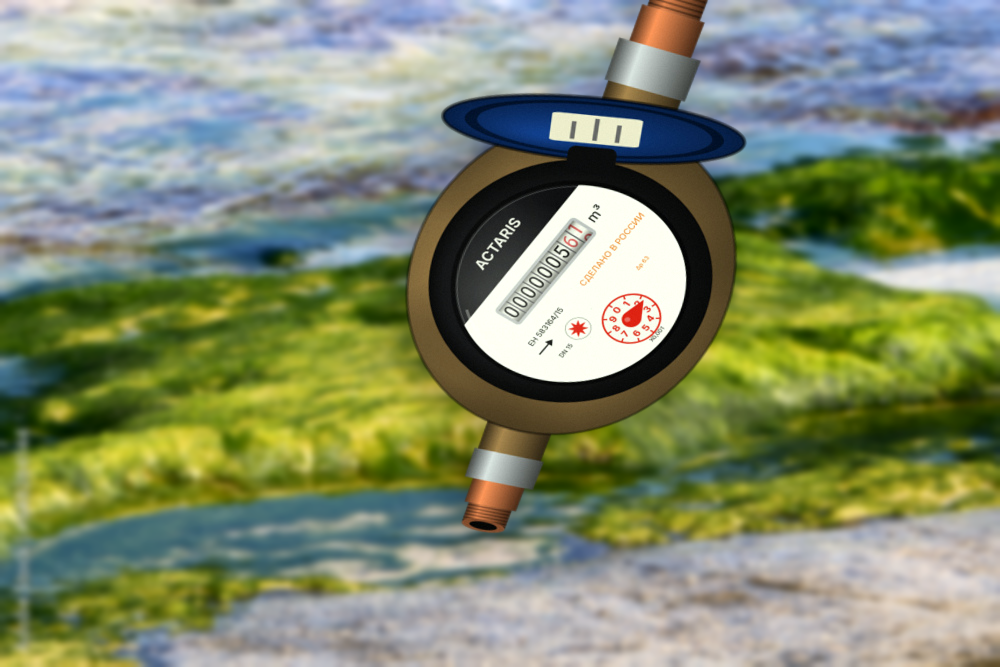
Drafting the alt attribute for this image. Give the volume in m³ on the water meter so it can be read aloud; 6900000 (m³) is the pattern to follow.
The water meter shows 5.612 (m³)
